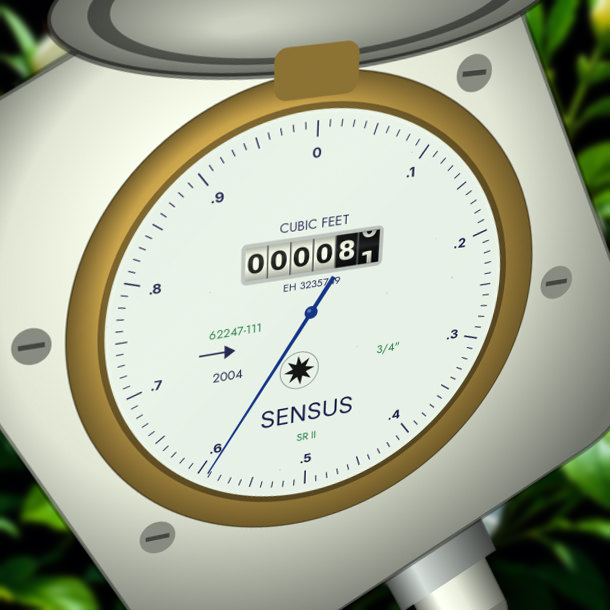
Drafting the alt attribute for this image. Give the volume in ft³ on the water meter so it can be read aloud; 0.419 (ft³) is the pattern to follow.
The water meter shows 80.59 (ft³)
